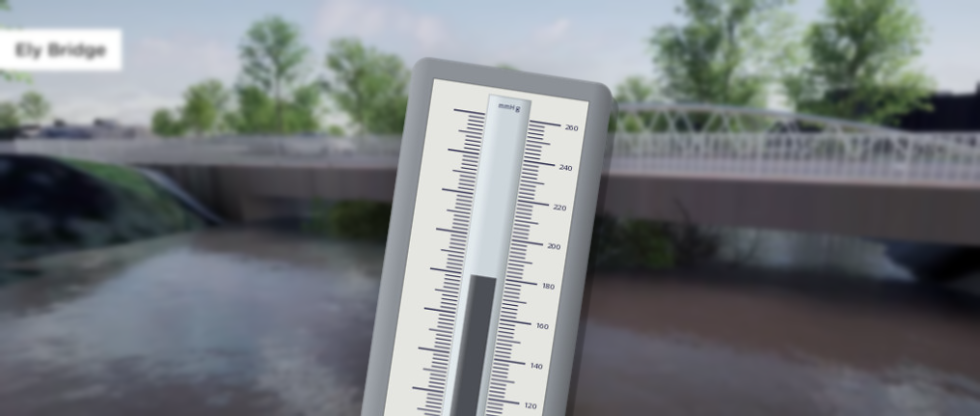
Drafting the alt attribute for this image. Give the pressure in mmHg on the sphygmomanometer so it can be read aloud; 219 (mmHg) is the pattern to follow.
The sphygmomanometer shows 180 (mmHg)
